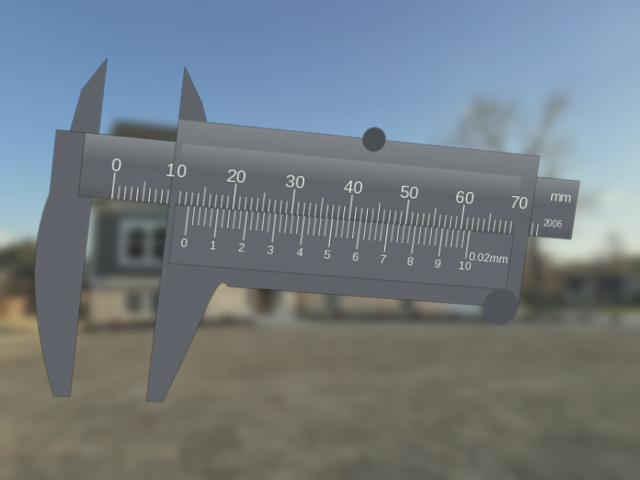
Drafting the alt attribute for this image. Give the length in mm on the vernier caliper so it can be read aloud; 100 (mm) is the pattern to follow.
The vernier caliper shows 12.6 (mm)
